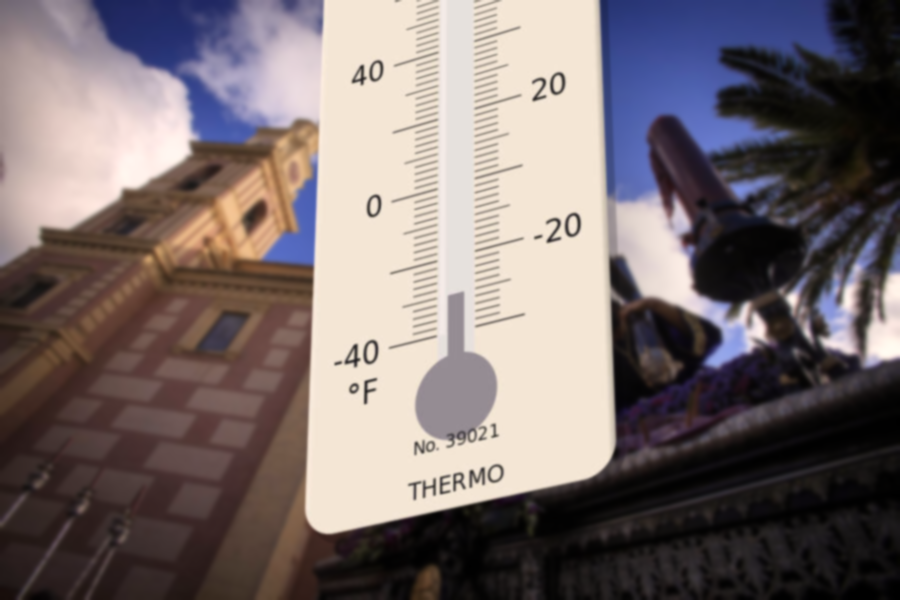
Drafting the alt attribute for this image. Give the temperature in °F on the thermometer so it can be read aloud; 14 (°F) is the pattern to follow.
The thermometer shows -30 (°F)
